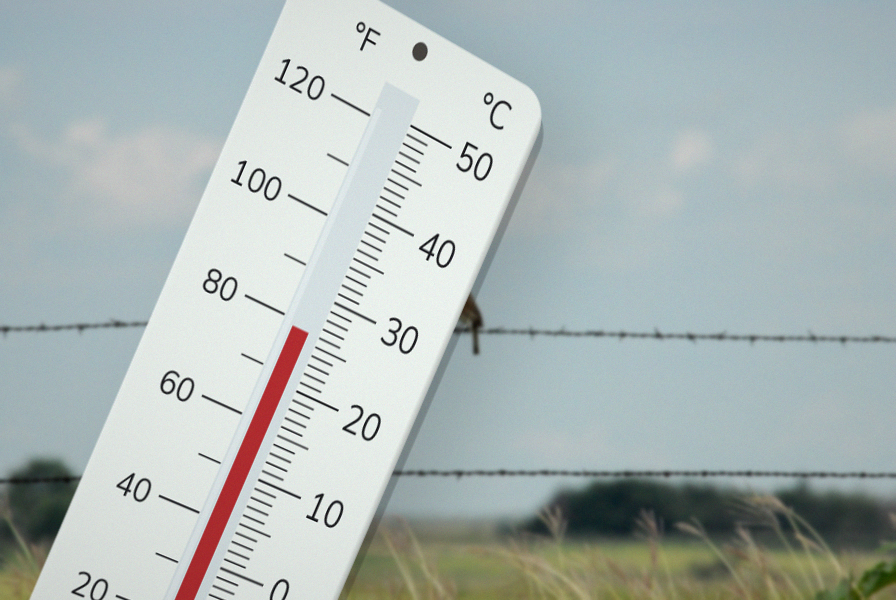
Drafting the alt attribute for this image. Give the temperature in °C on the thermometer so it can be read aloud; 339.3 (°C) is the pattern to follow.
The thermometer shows 26 (°C)
